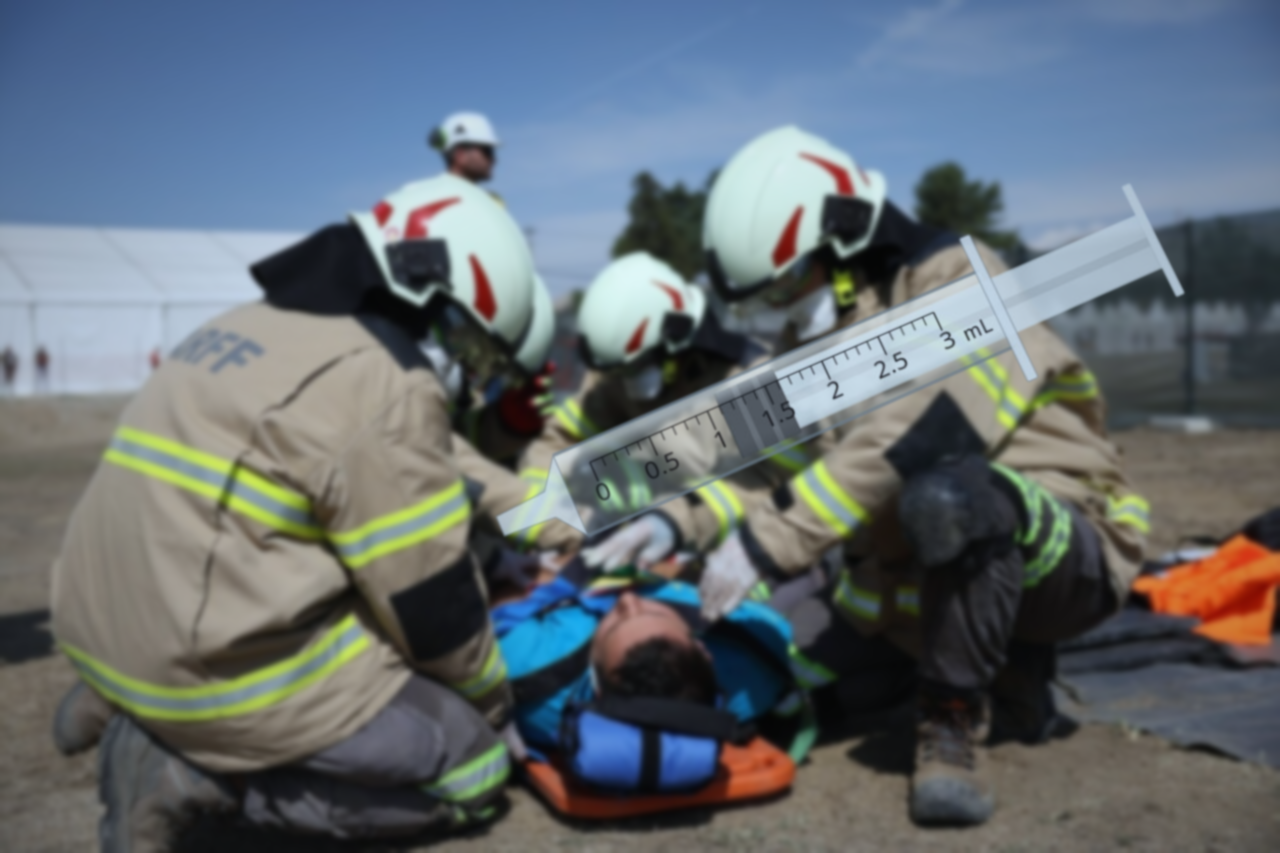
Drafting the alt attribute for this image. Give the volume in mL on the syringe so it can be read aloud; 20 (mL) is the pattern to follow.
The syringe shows 1.1 (mL)
